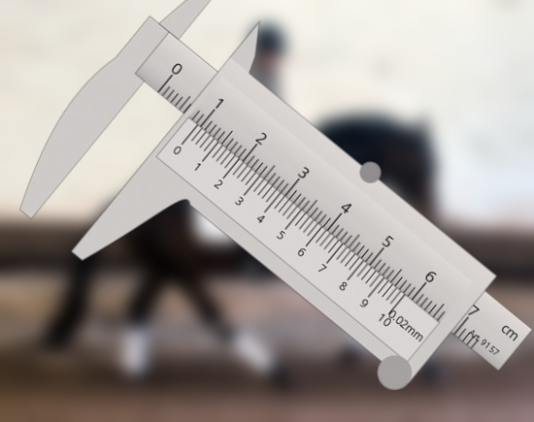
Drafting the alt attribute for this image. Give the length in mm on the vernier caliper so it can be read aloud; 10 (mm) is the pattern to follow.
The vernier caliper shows 9.4 (mm)
